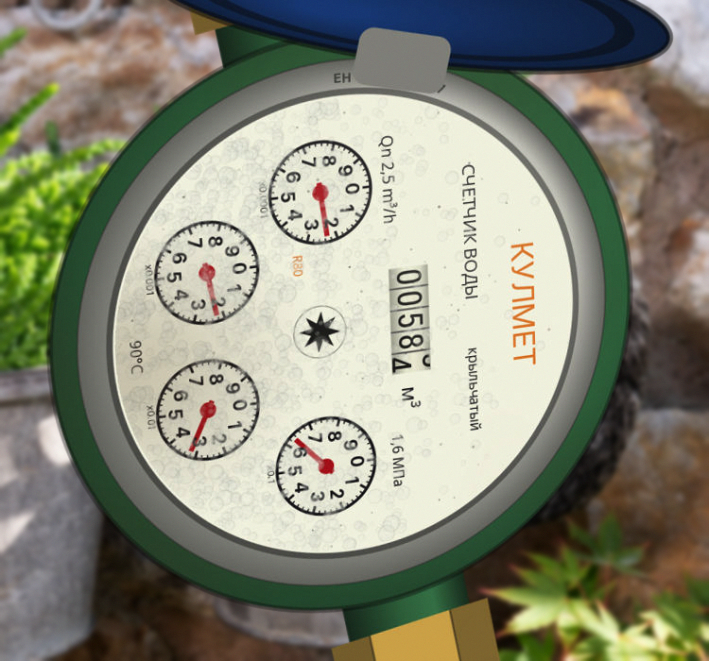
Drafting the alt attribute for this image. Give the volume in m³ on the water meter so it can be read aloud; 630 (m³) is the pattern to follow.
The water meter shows 583.6322 (m³)
